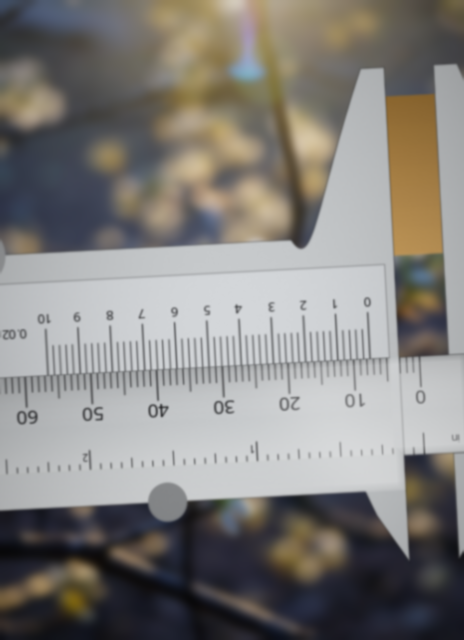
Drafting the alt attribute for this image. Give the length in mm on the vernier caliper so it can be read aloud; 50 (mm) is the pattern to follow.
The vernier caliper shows 7.5 (mm)
